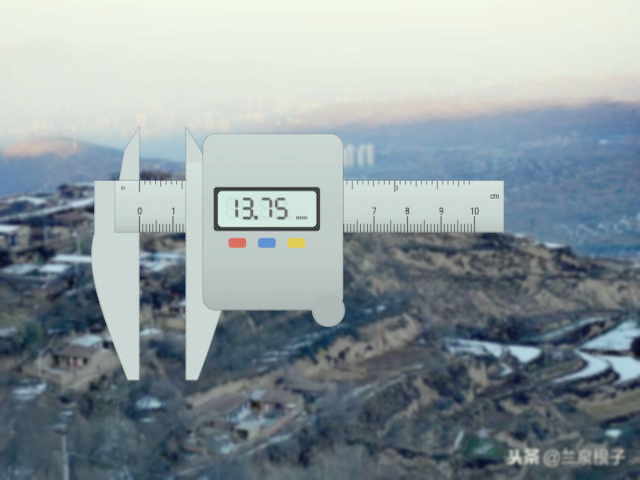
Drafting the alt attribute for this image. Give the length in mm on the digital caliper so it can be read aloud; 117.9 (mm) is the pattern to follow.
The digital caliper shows 13.75 (mm)
